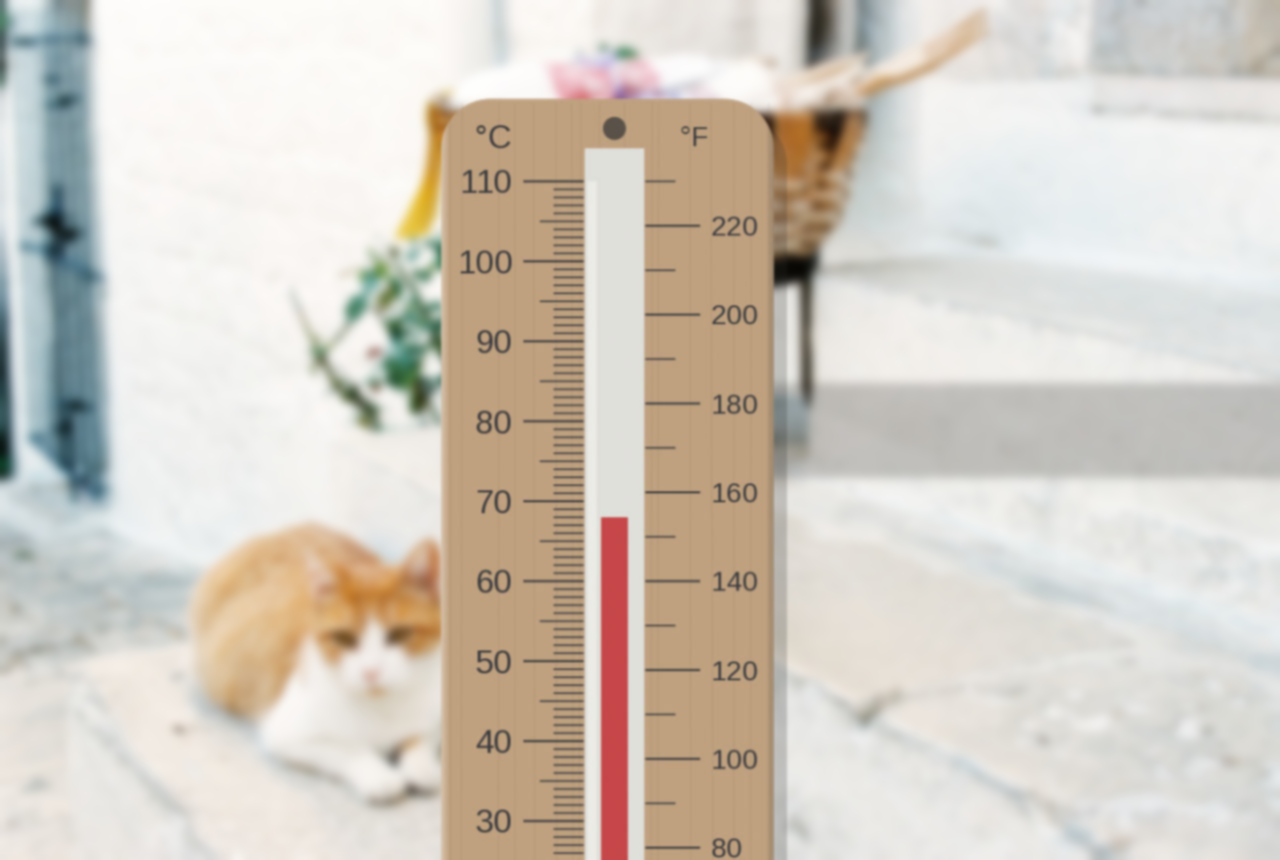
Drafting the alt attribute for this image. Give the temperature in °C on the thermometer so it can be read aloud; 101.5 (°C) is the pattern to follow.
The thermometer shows 68 (°C)
